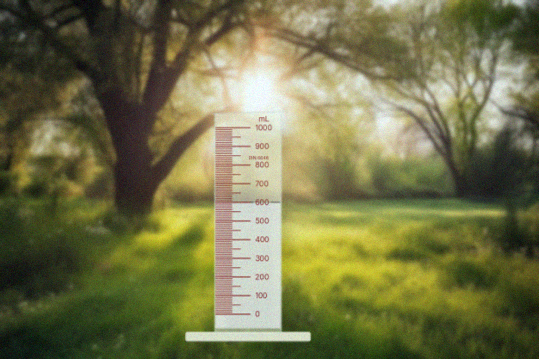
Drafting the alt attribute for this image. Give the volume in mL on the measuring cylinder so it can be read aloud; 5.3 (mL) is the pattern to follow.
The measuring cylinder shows 600 (mL)
